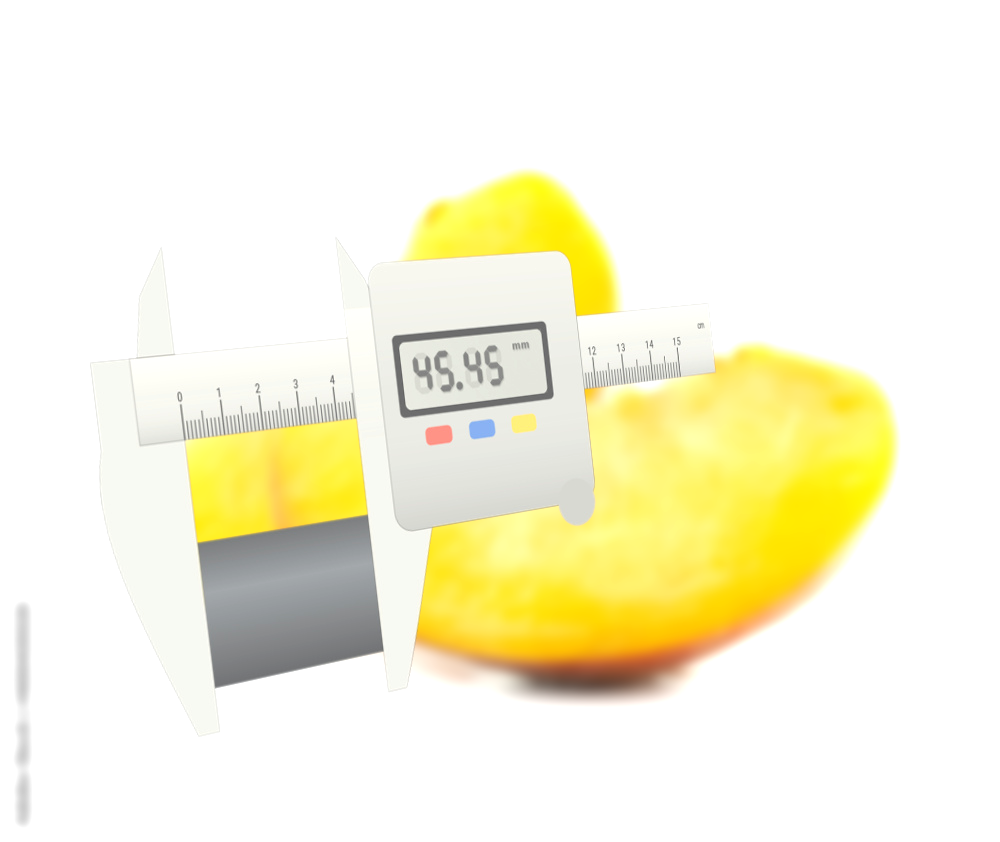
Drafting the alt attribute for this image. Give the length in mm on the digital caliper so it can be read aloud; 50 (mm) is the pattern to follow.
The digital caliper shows 45.45 (mm)
